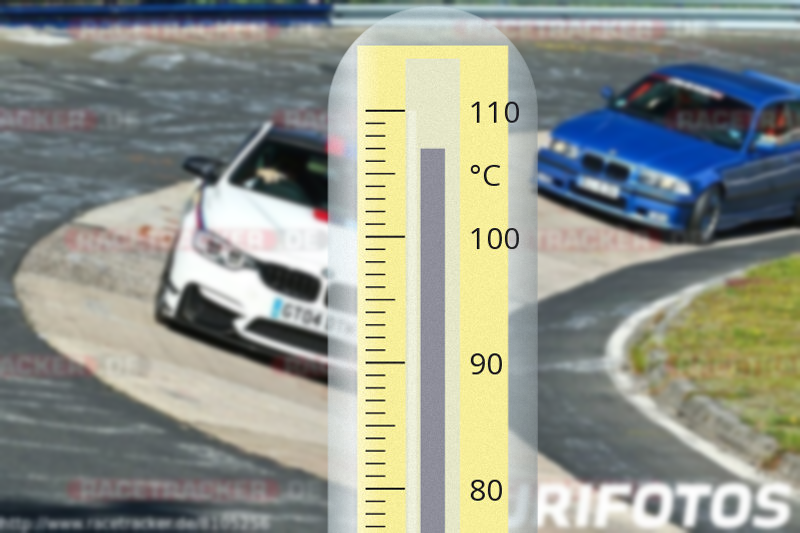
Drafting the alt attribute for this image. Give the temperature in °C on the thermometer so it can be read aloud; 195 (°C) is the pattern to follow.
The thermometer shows 107 (°C)
